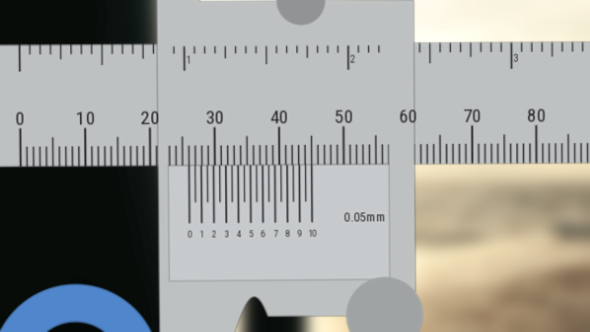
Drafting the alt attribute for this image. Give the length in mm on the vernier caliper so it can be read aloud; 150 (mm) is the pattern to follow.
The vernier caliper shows 26.0 (mm)
